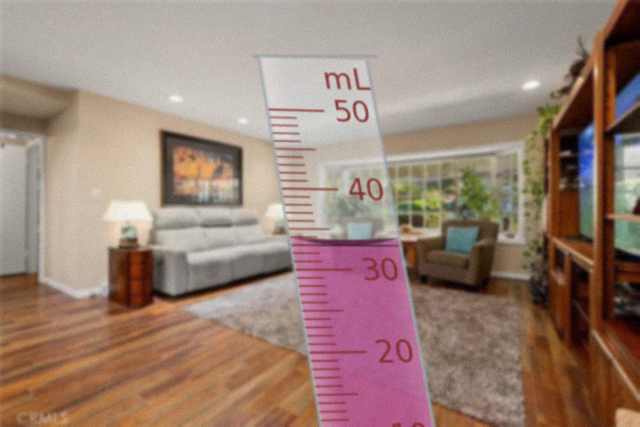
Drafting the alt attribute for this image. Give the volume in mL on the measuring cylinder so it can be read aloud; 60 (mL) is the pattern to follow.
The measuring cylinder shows 33 (mL)
